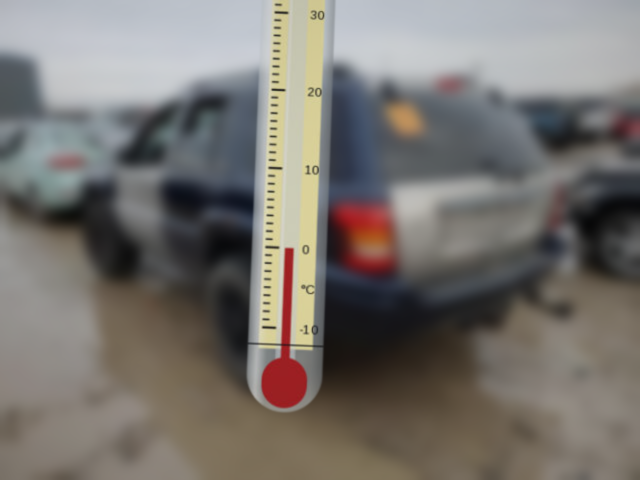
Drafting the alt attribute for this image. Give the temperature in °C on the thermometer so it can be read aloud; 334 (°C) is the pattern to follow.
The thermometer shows 0 (°C)
